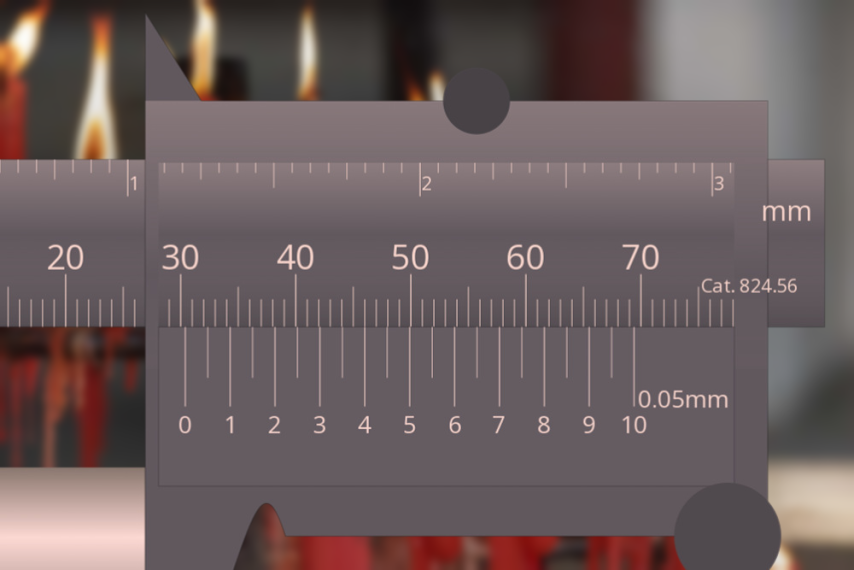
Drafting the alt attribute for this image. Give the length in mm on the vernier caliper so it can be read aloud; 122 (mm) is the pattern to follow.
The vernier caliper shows 30.4 (mm)
